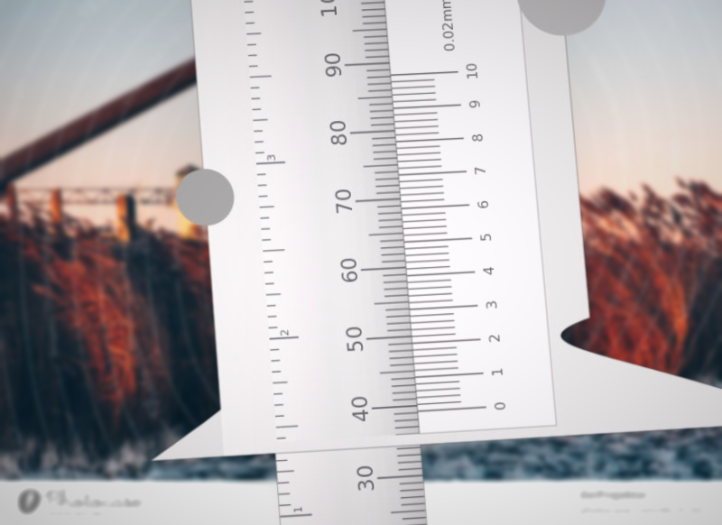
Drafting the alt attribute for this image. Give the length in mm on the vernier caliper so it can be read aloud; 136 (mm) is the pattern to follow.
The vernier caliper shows 39.2 (mm)
